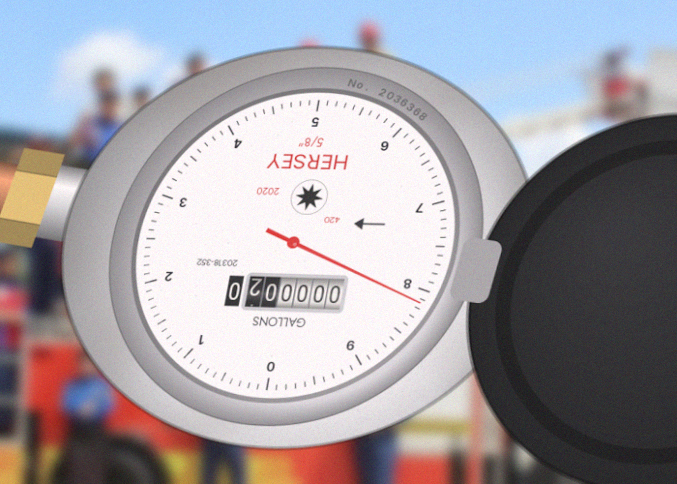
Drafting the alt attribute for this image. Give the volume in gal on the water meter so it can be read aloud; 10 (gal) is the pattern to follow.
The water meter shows 18.1 (gal)
